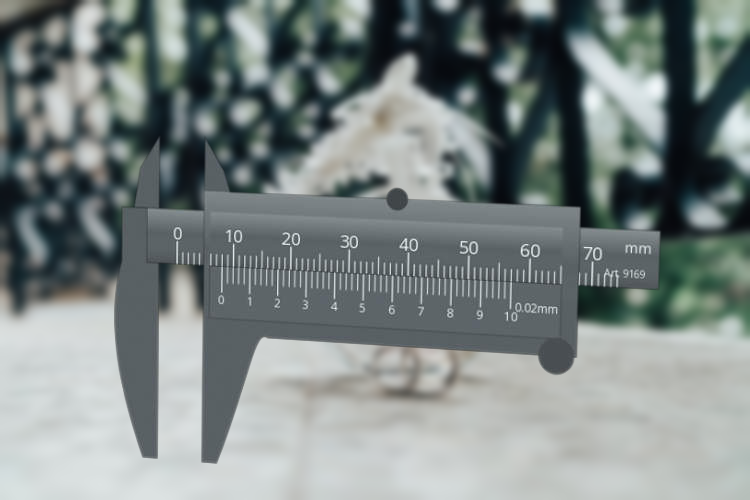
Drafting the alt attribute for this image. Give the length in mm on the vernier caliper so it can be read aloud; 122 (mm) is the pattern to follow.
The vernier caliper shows 8.0 (mm)
